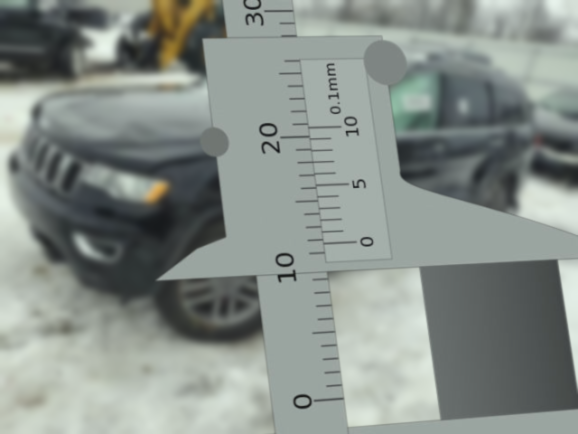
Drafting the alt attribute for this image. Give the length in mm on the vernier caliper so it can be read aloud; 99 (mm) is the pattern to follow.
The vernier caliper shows 11.7 (mm)
